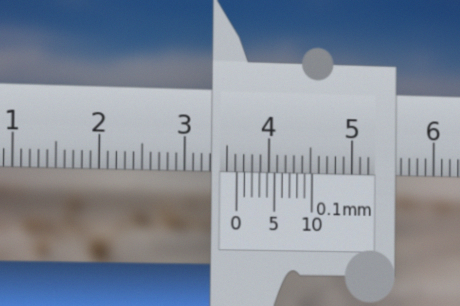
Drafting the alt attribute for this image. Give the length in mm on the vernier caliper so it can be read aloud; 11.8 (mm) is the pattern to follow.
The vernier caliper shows 36.2 (mm)
